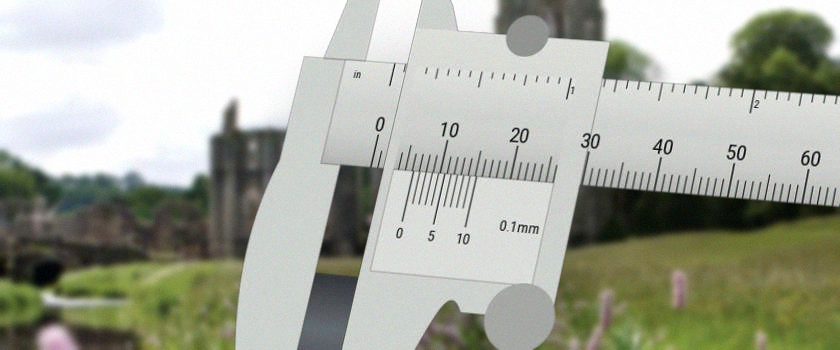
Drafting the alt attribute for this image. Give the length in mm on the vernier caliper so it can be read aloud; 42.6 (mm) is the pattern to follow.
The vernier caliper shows 6.2 (mm)
